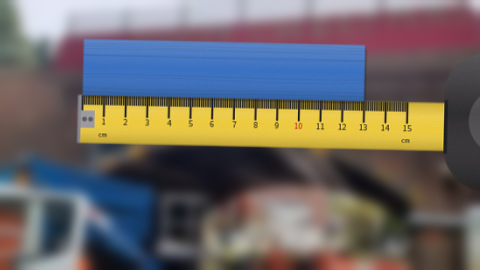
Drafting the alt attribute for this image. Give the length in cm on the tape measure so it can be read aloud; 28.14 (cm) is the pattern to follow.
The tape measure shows 13 (cm)
